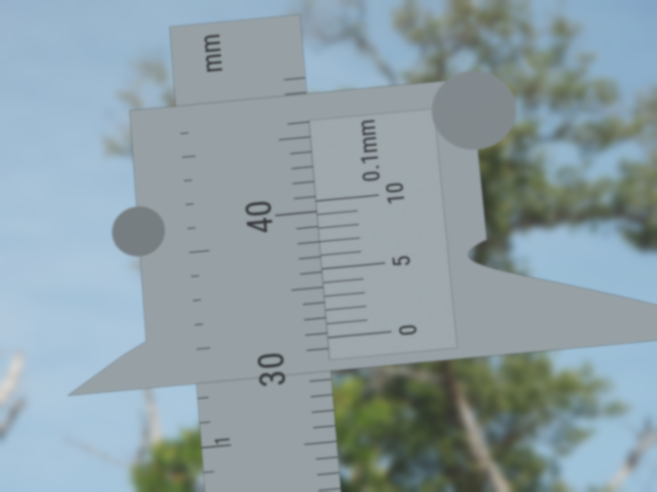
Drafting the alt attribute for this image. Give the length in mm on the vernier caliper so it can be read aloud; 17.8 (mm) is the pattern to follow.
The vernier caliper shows 31.7 (mm)
